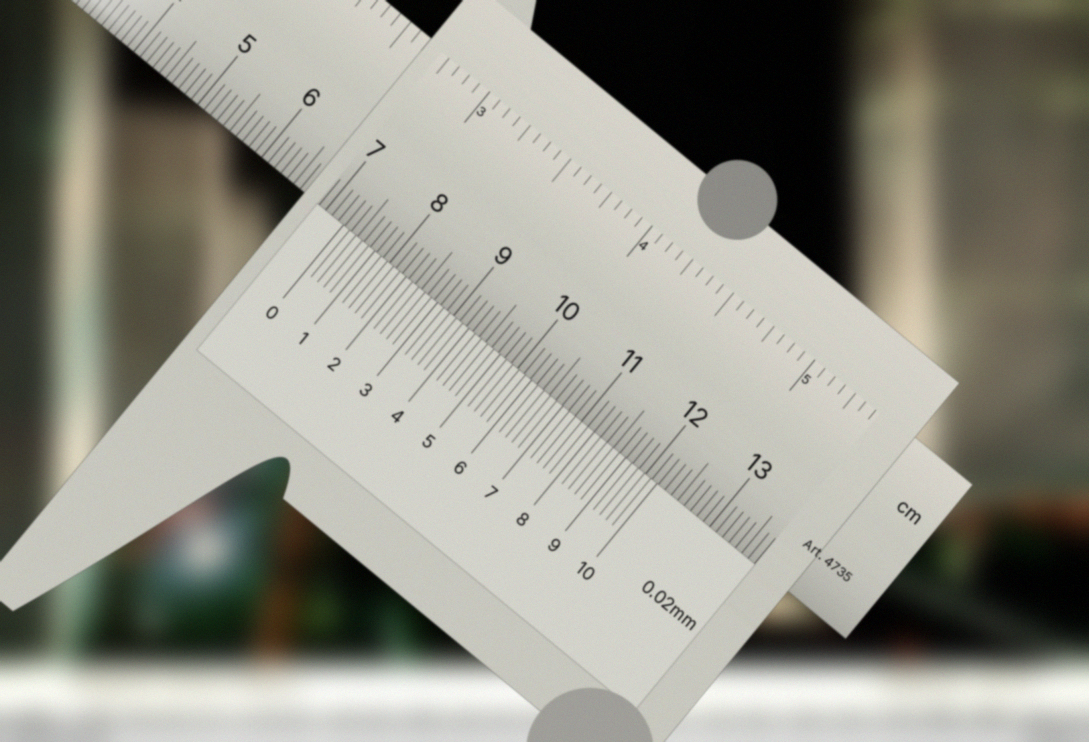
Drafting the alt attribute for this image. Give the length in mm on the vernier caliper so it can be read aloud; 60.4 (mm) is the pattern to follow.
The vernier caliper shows 72.8 (mm)
